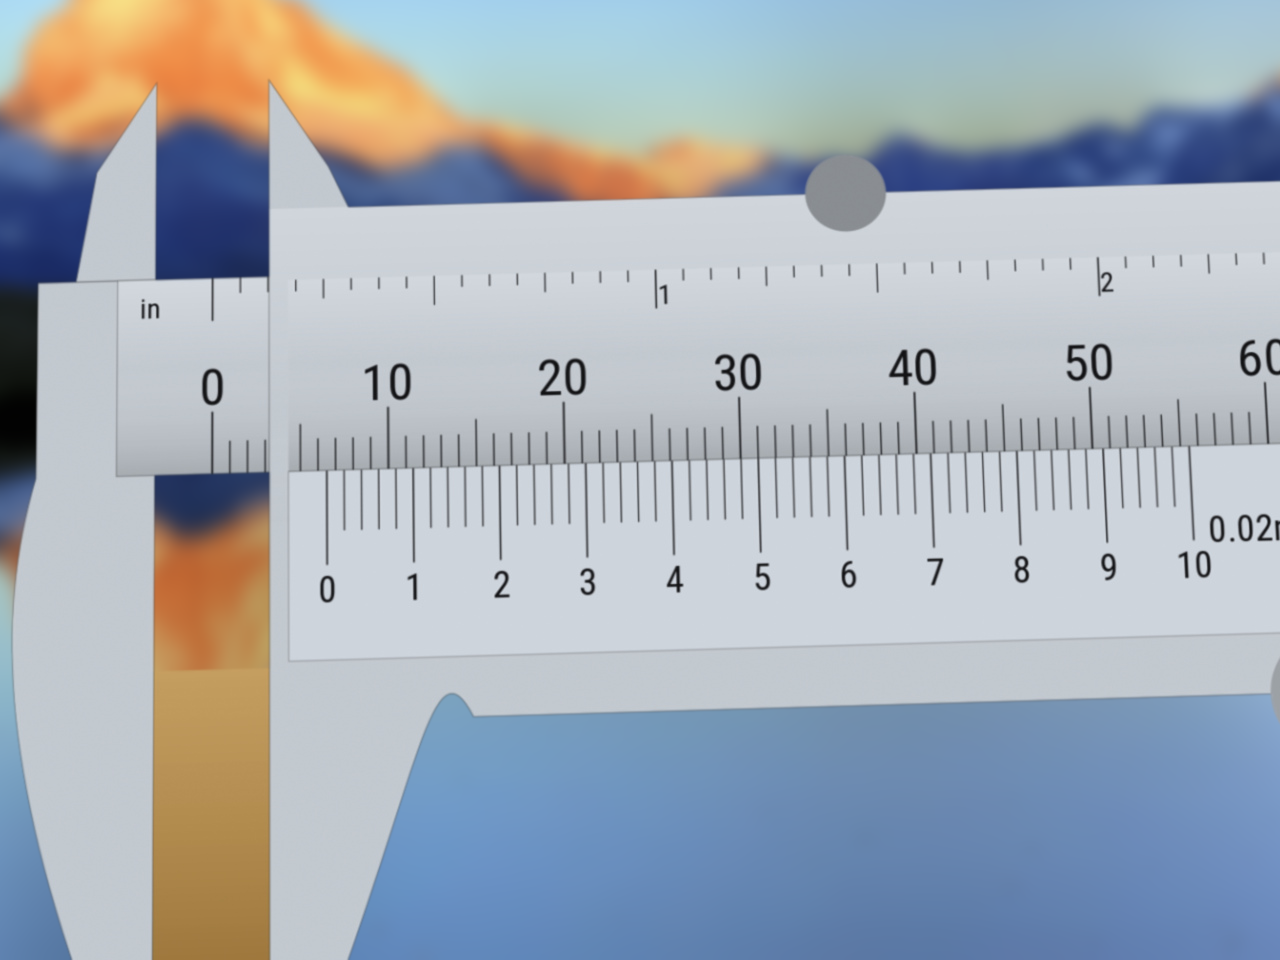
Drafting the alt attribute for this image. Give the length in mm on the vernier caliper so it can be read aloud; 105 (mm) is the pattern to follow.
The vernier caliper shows 6.5 (mm)
